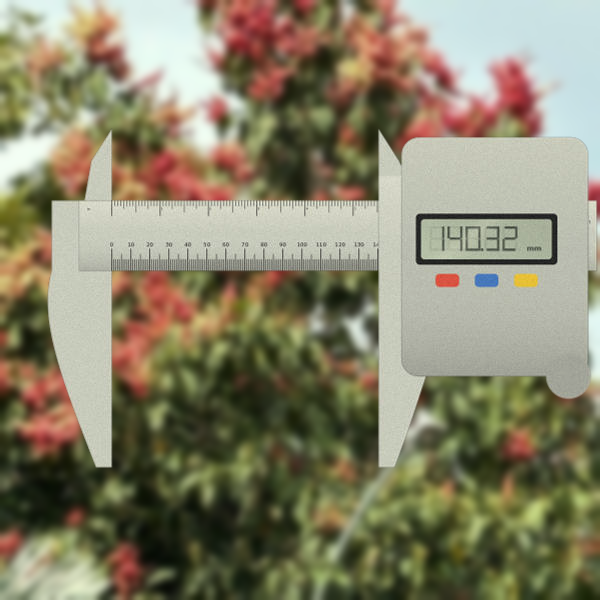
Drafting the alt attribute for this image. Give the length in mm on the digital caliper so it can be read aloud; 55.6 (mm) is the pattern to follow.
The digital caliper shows 140.32 (mm)
